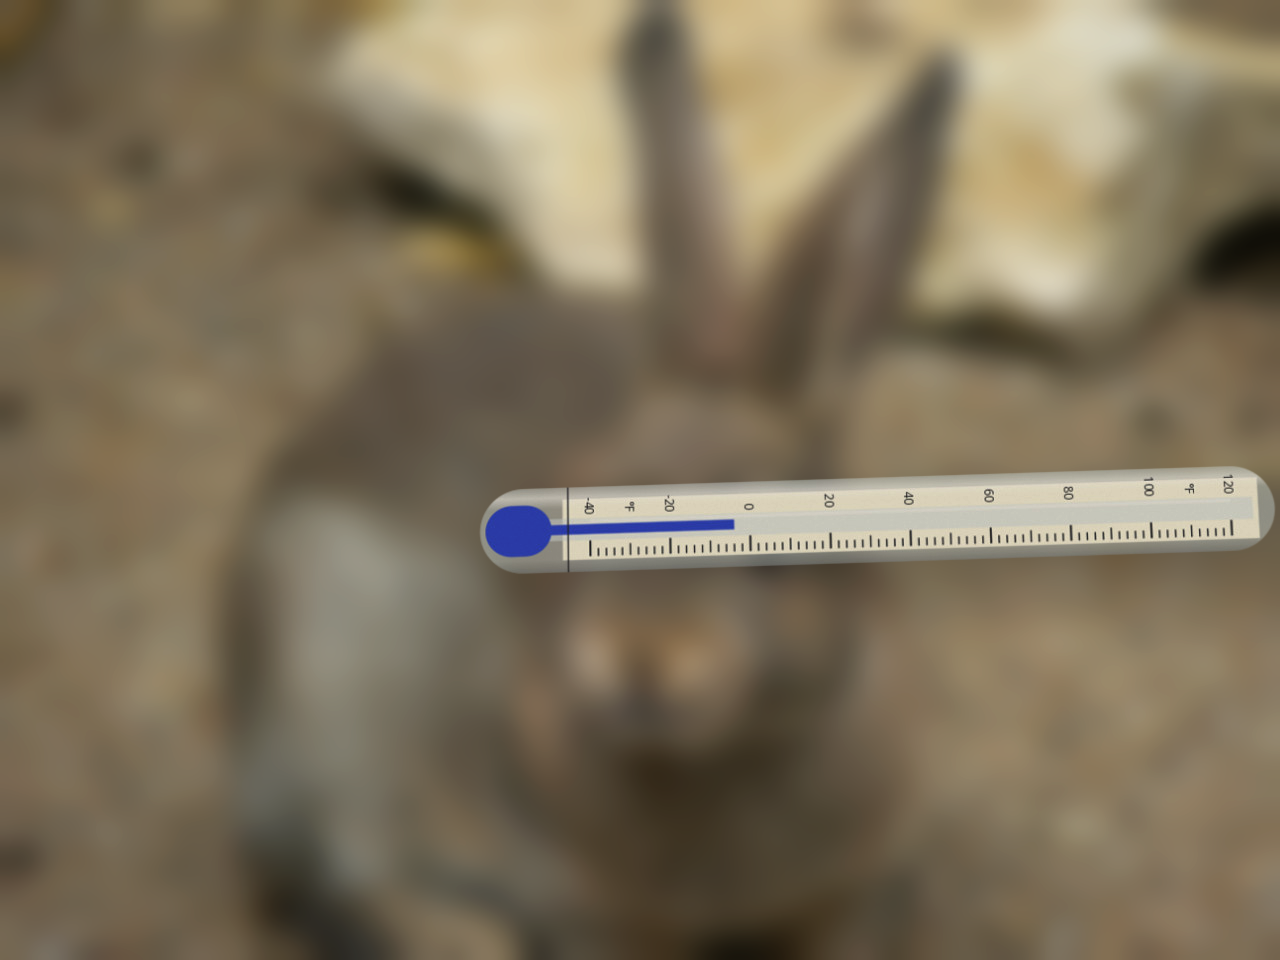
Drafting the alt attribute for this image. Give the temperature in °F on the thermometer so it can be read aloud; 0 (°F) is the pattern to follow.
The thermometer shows -4 (°F)
